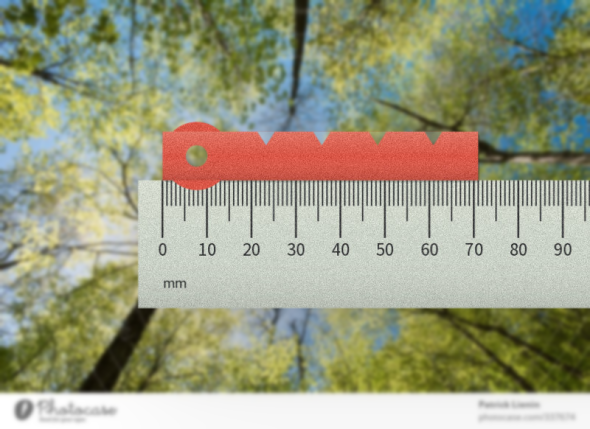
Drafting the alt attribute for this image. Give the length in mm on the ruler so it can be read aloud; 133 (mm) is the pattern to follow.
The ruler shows 71 (mm)
